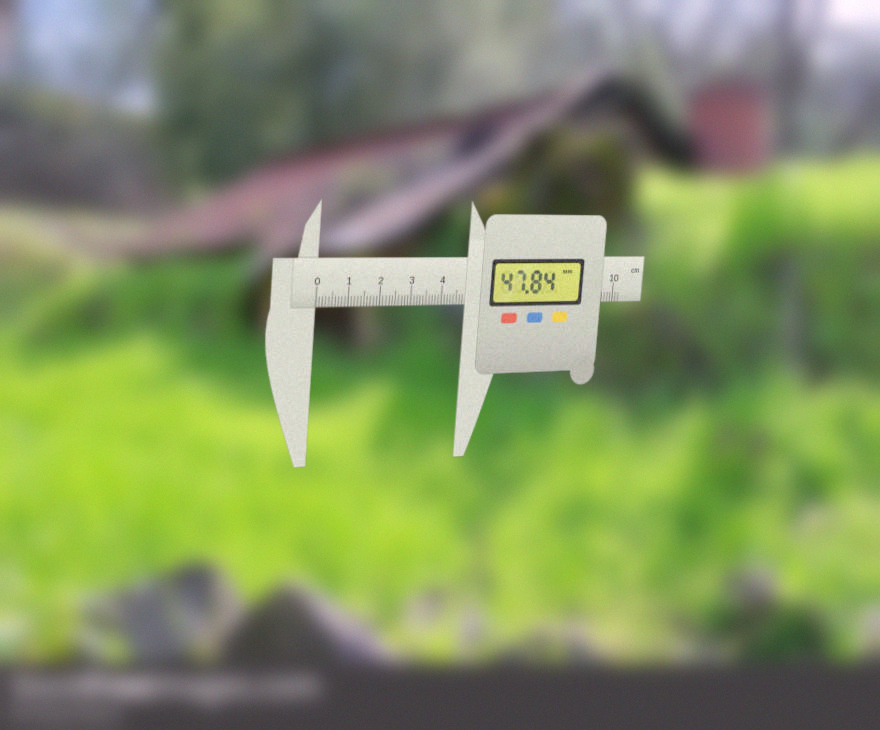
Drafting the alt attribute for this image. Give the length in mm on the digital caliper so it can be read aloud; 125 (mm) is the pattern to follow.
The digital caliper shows 47.84 (mm)
